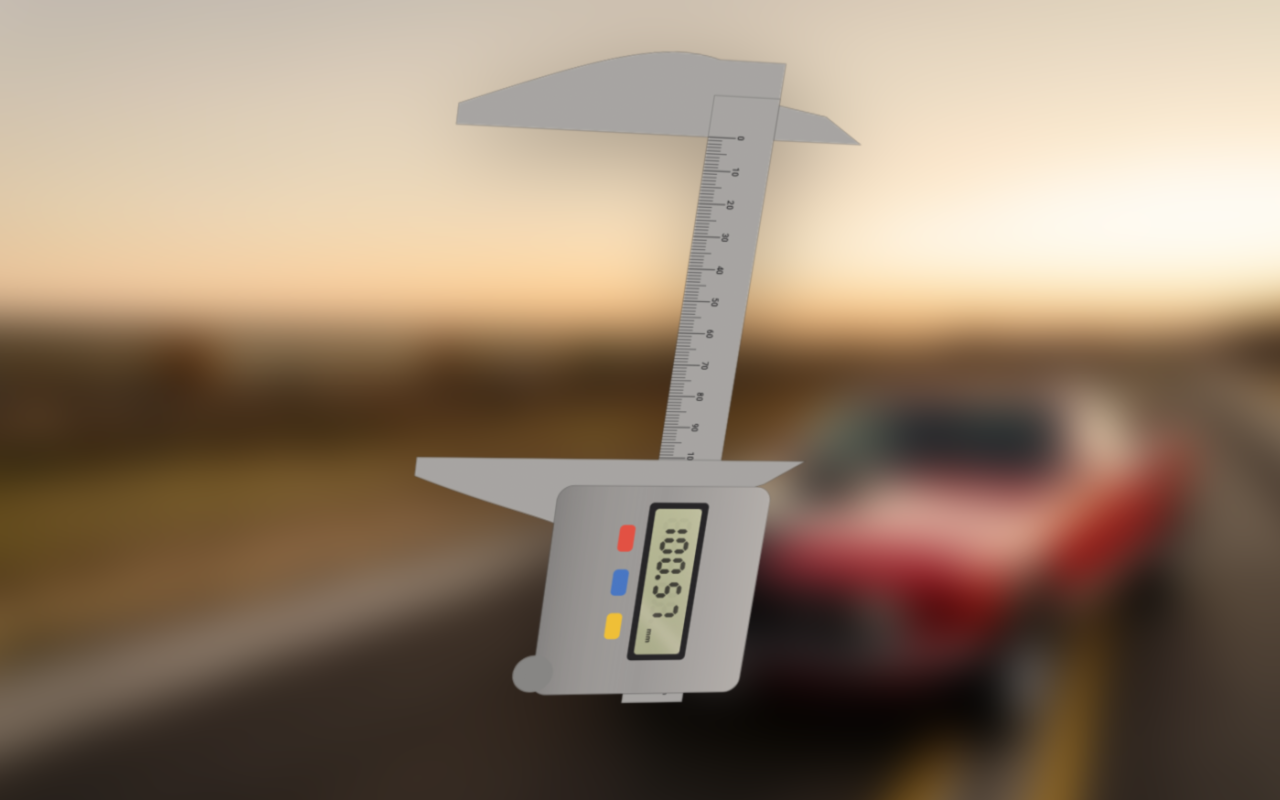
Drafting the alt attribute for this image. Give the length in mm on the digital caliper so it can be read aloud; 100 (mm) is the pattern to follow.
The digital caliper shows 100.57 (mm)
